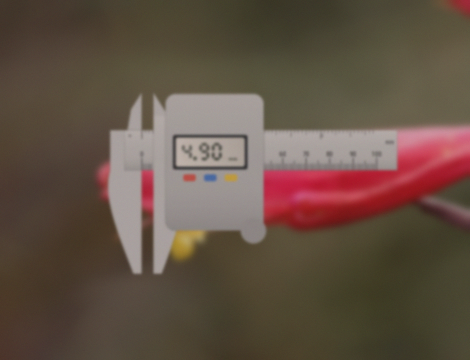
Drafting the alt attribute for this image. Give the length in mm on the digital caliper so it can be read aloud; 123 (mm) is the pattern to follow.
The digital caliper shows 4.90 (mm)
